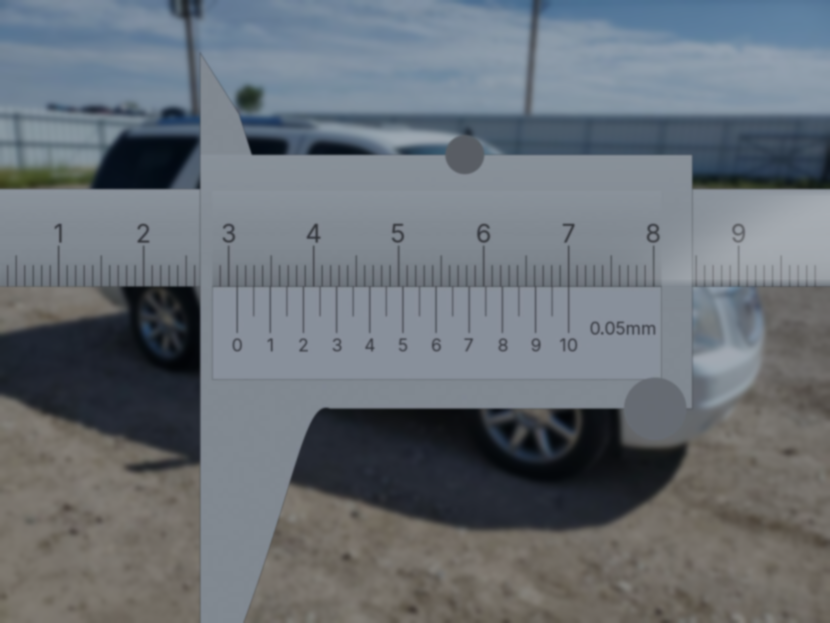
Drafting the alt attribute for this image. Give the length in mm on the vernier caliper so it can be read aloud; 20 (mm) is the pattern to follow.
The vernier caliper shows 31.0 (mm)
